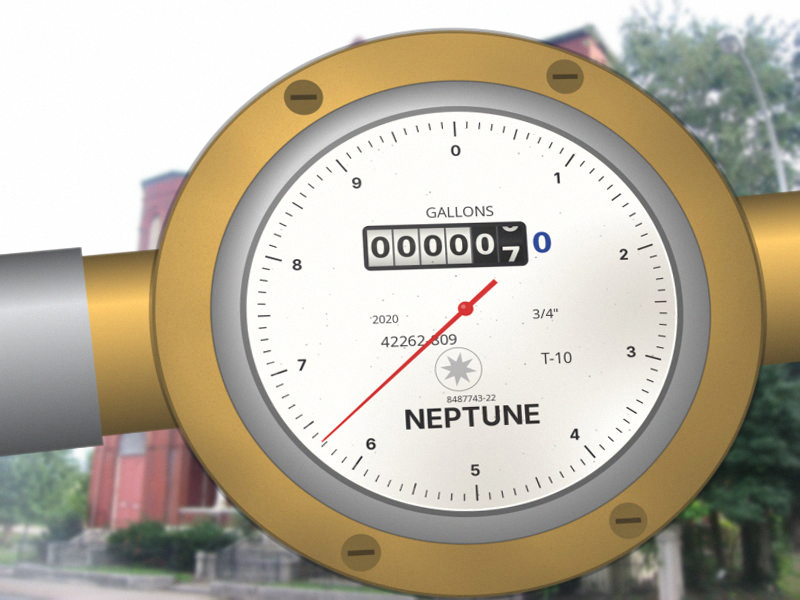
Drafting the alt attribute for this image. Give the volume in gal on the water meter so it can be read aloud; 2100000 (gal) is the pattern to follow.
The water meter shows 66.3 (gal)
